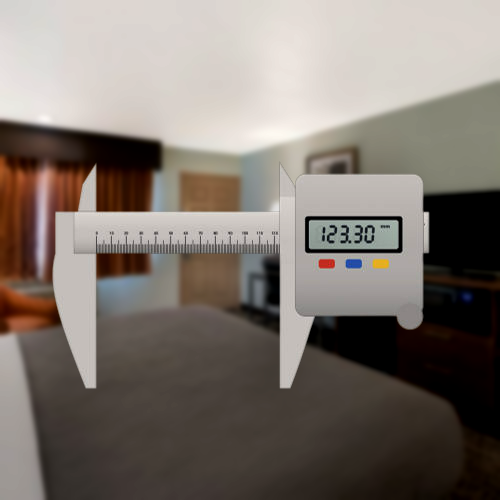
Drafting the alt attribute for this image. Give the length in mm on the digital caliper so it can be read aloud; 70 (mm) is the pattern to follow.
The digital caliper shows 123.30 (mm)
